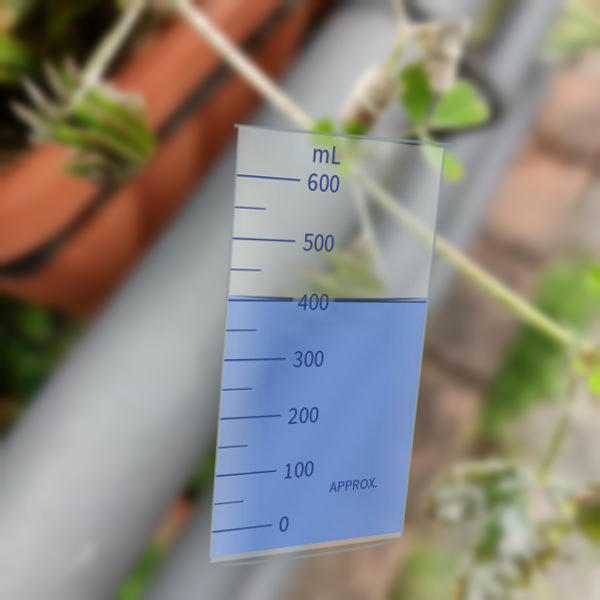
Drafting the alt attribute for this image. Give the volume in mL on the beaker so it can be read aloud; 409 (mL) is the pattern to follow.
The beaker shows 400 (mL)
